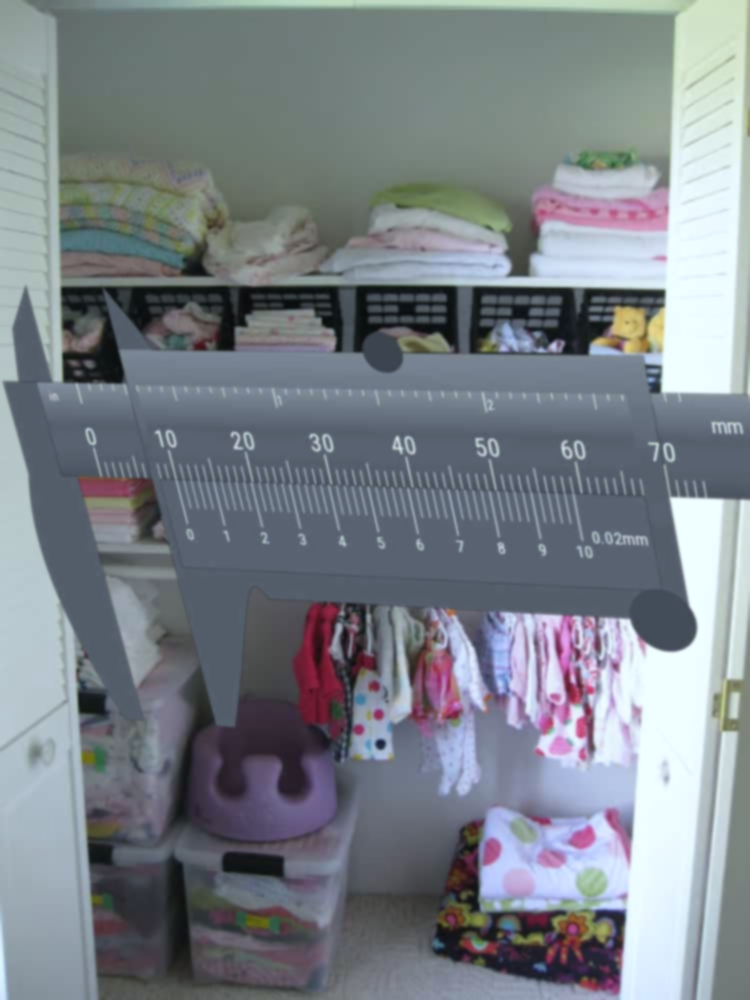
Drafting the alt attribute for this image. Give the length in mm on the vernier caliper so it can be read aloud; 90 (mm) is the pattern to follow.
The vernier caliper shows 10.0 (mm)
